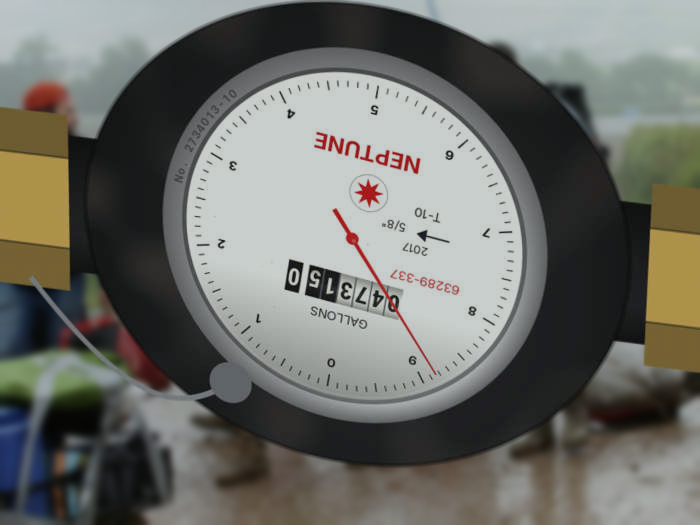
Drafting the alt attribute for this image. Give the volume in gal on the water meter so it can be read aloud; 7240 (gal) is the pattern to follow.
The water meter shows 473148.8 (gal)
